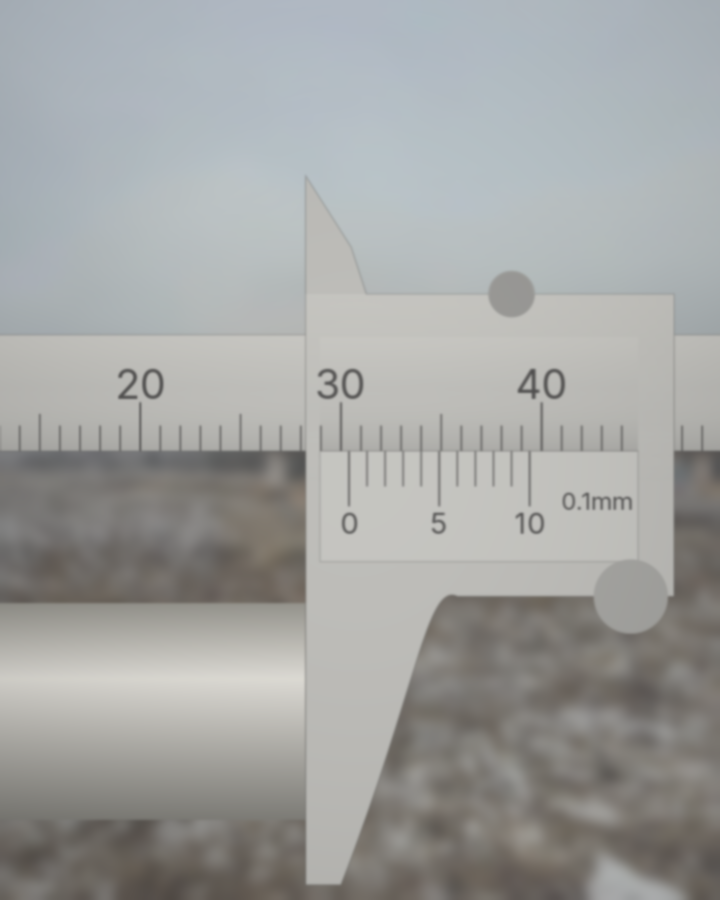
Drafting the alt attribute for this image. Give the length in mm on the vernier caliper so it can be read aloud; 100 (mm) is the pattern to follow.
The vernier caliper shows 30.4 (mm)
